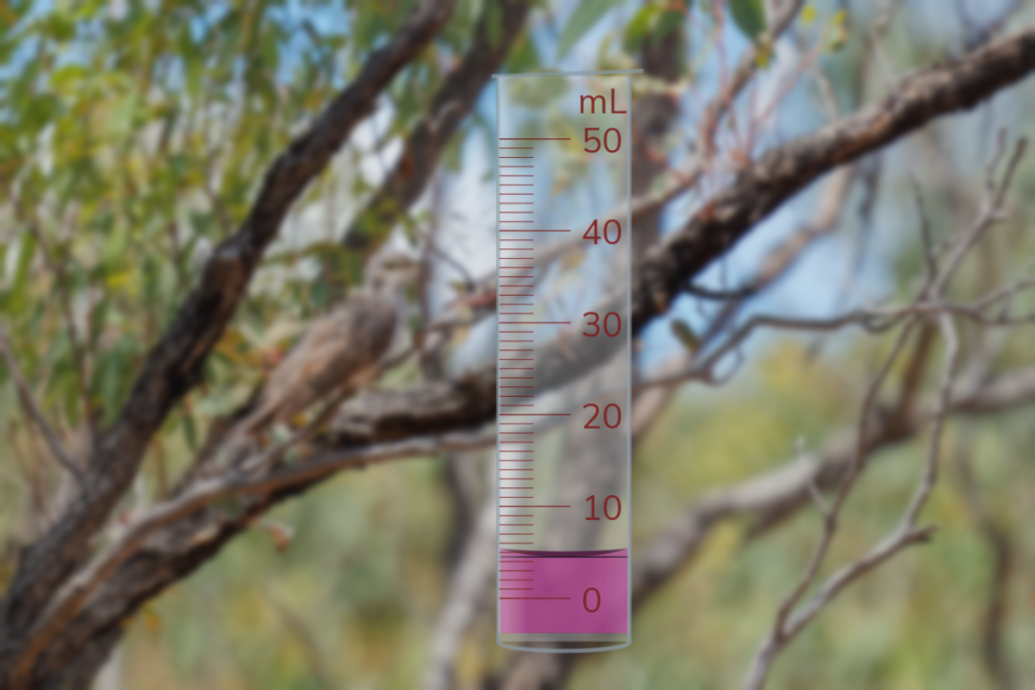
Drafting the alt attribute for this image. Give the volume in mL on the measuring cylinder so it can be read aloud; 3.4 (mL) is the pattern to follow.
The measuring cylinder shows 4.5 (mL)
